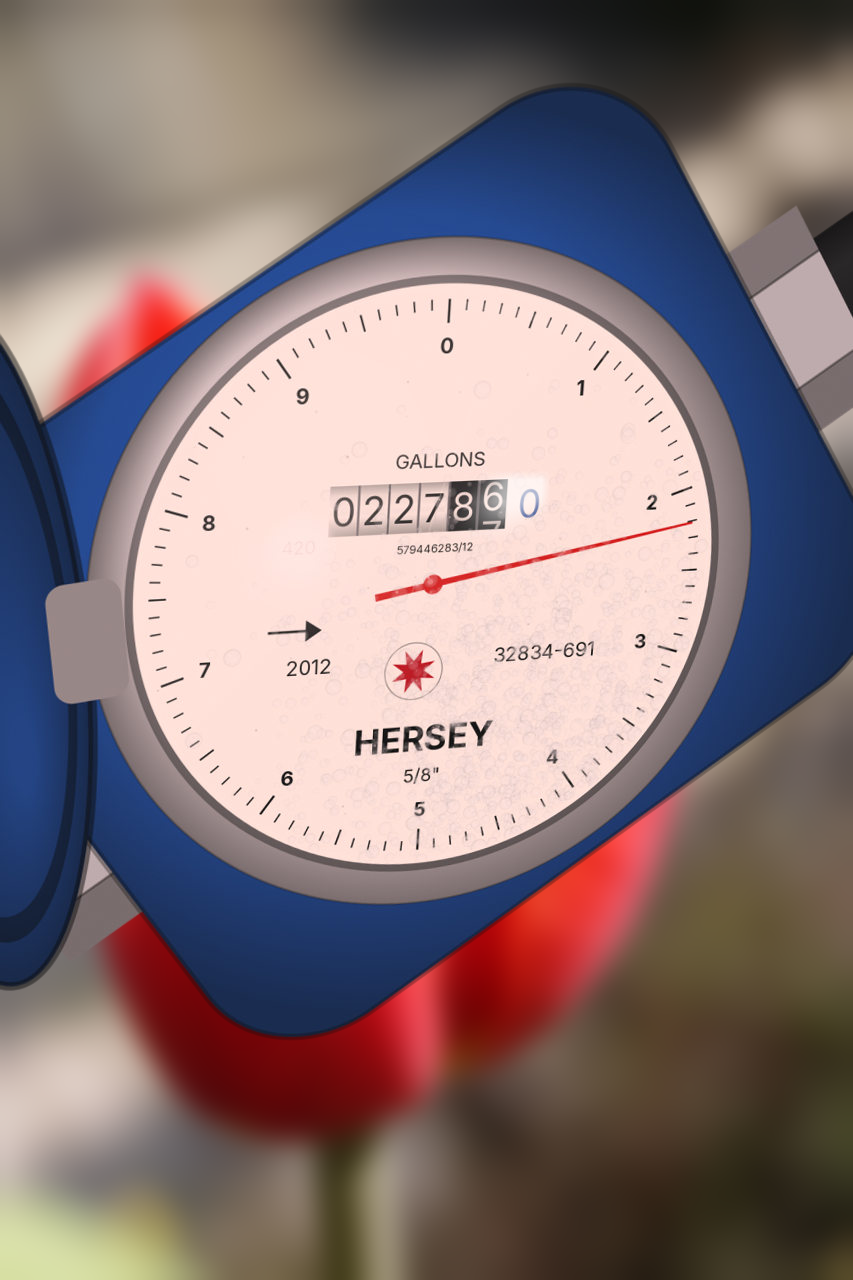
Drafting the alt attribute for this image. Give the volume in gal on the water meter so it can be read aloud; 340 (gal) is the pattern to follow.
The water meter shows 227862.2 (gal)
